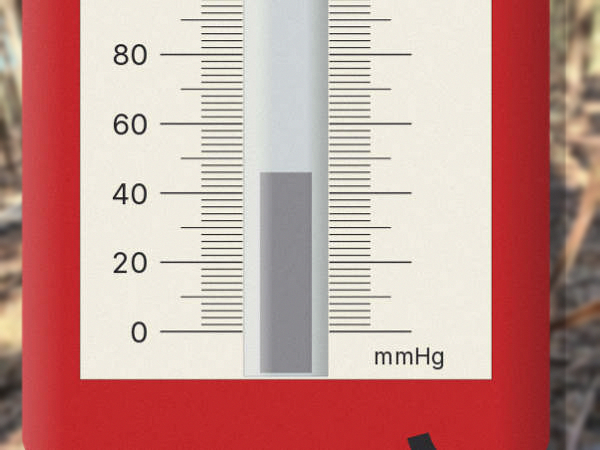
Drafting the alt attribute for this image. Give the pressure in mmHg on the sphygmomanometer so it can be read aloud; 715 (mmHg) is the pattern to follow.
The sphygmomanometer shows 46 (mmHg)
